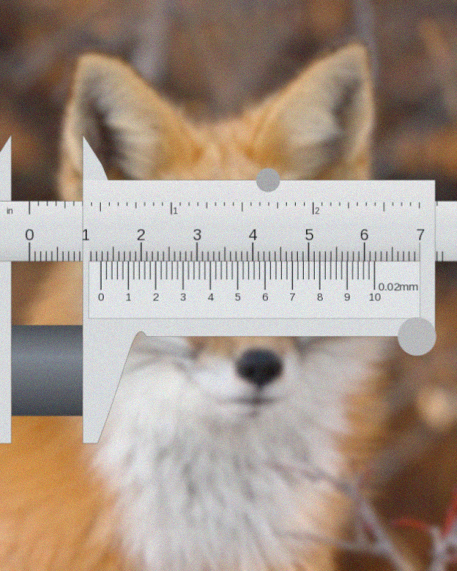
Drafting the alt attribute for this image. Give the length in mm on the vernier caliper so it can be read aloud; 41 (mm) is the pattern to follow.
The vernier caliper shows 12.8 (mm)
